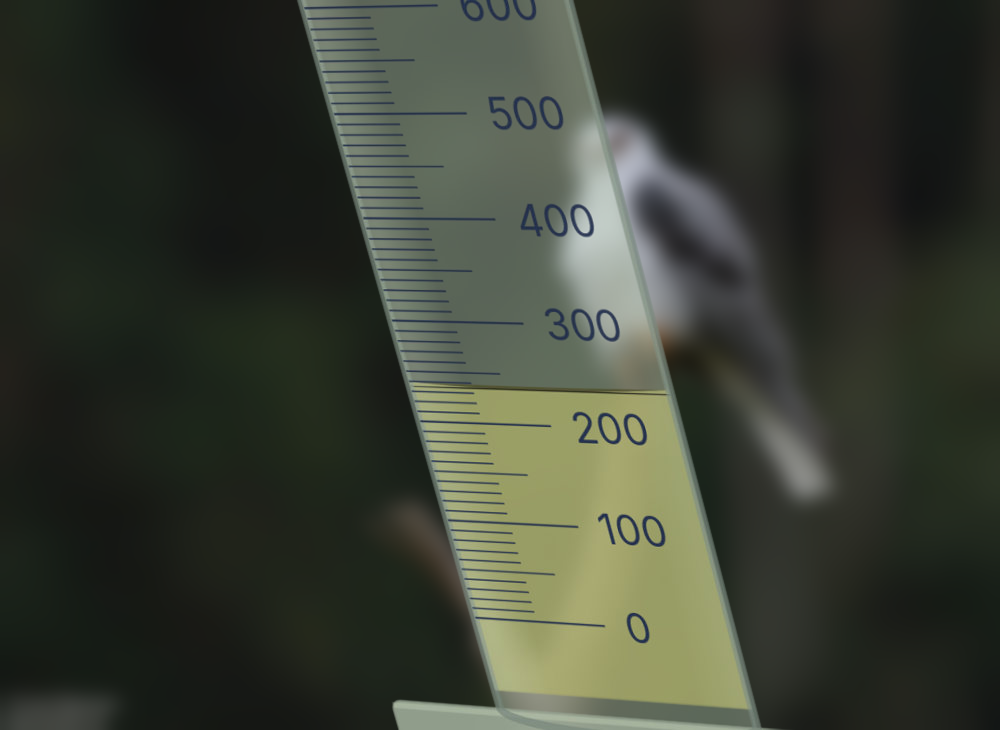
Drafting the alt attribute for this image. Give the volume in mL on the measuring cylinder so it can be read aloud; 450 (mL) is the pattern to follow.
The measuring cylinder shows 235 (mL)
